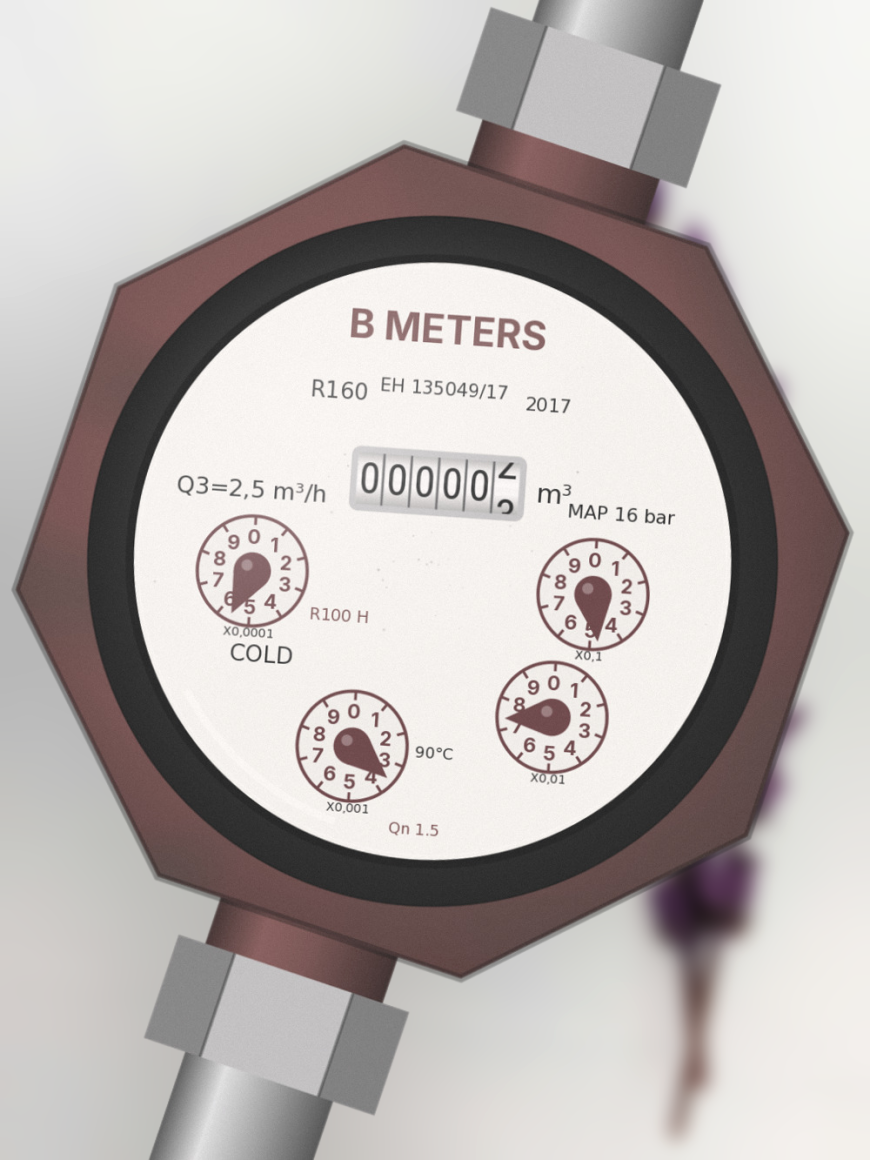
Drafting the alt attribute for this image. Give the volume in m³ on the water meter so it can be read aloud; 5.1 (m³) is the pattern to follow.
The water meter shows 2.4735 (m³)
